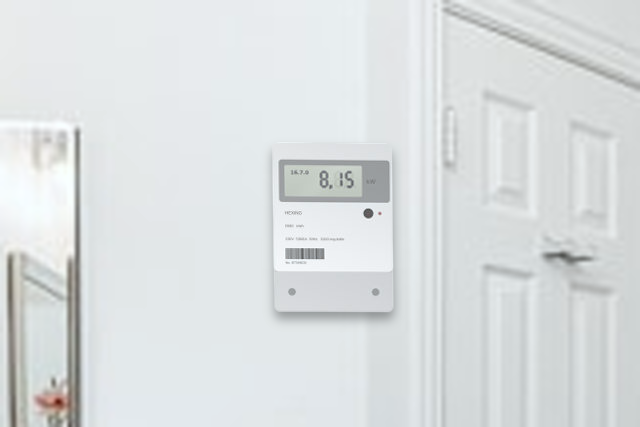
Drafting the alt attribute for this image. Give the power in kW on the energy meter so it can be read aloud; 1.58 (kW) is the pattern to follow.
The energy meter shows 8.15 (kW)
